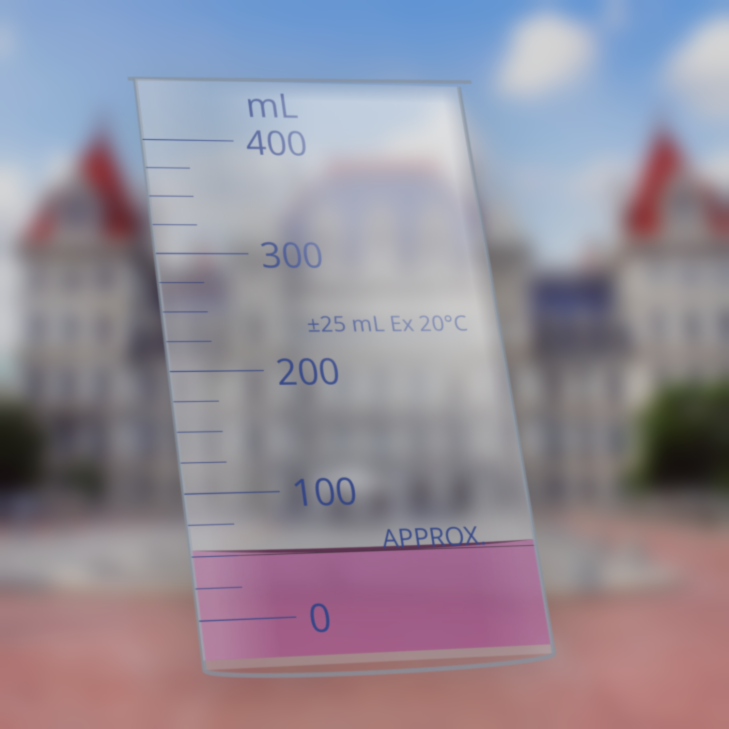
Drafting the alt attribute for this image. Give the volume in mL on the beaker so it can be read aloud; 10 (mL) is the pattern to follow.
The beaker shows 50 (mL)
